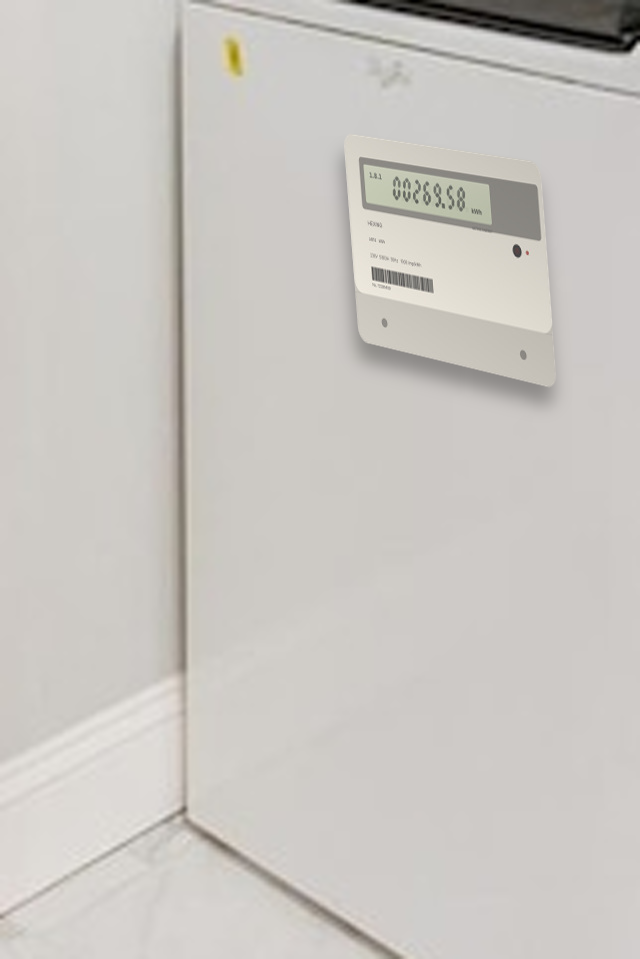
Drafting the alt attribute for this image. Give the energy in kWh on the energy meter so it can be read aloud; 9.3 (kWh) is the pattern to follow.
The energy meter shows 269.58 (kWh)
